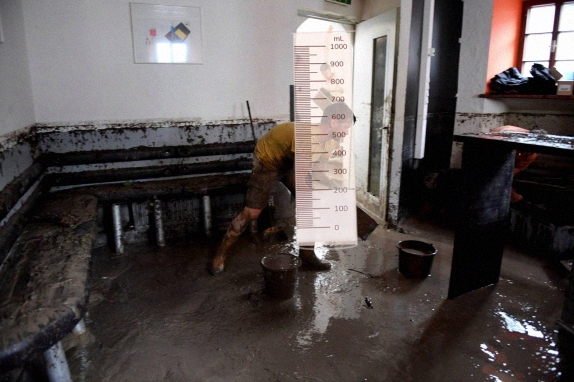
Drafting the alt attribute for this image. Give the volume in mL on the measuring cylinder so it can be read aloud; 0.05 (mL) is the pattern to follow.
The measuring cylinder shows 200 (mL)
